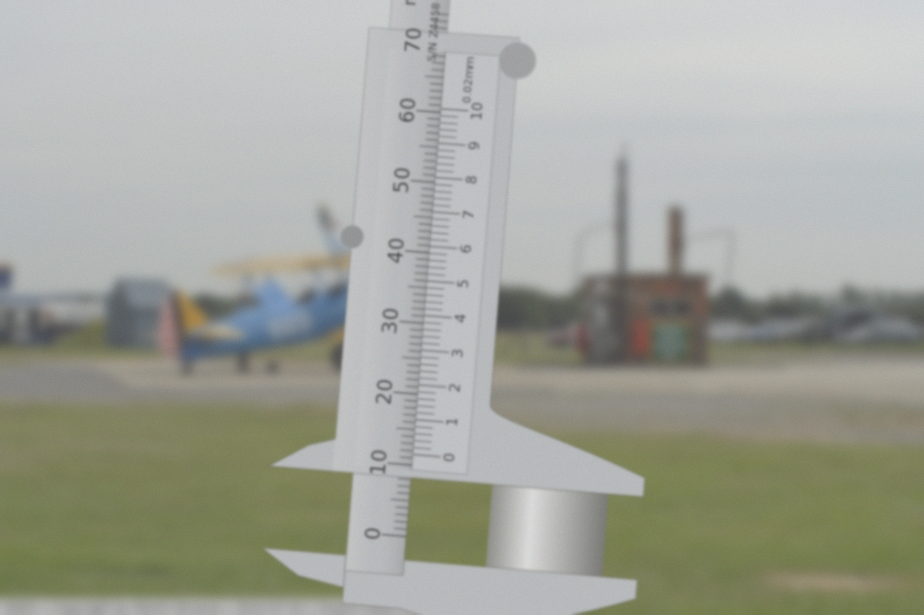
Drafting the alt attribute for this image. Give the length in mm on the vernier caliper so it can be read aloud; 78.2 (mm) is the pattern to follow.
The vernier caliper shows 11.5 (mm)
